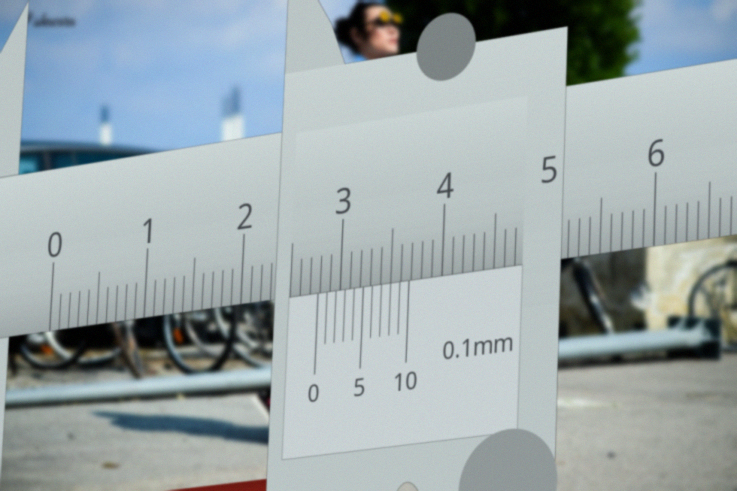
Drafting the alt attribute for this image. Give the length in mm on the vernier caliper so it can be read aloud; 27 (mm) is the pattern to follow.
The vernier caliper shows 27.8 (mm)
